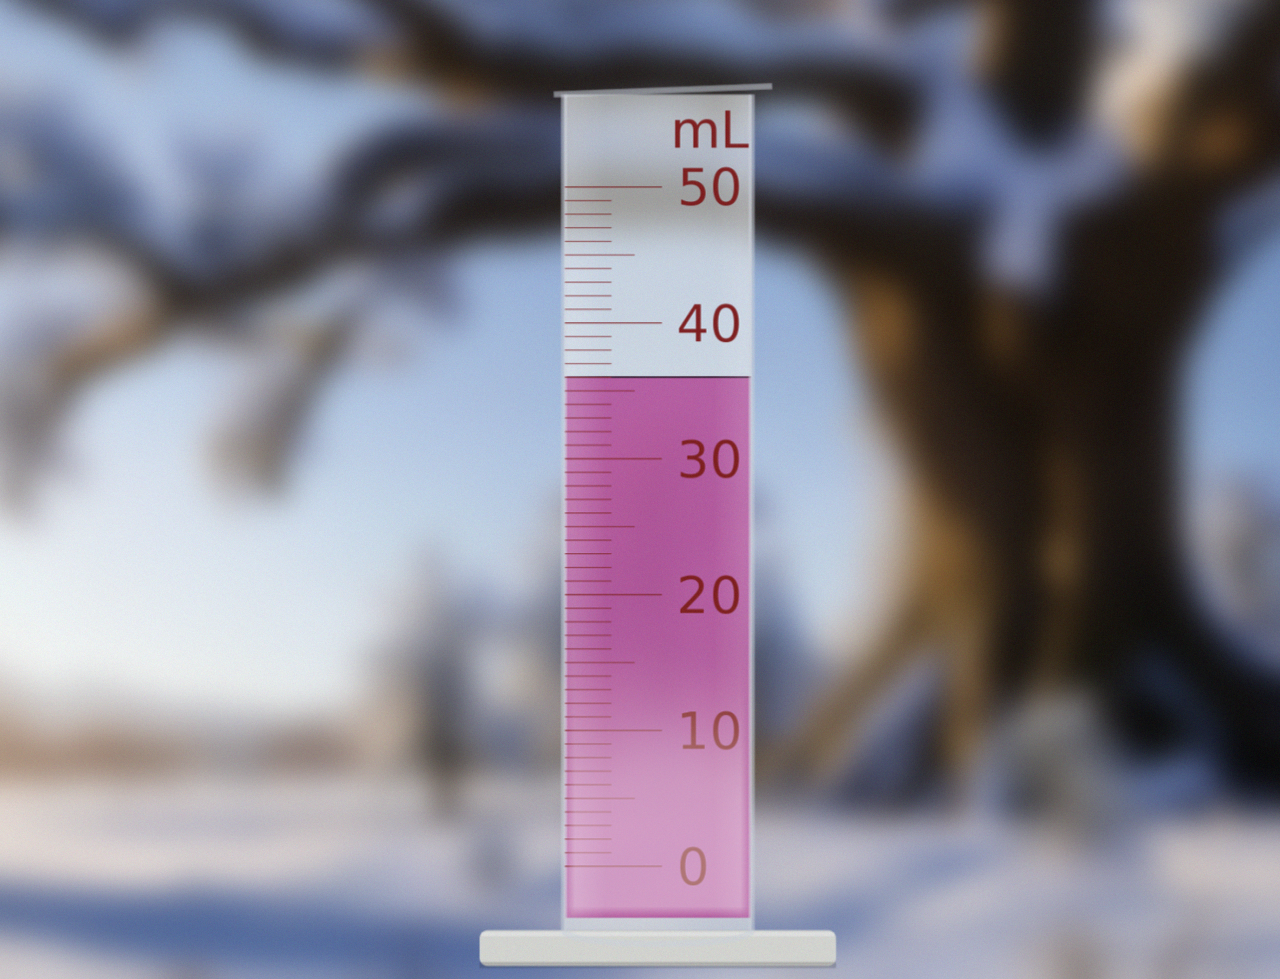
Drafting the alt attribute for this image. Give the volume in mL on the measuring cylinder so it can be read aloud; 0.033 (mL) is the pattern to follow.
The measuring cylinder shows 36 (mL)
